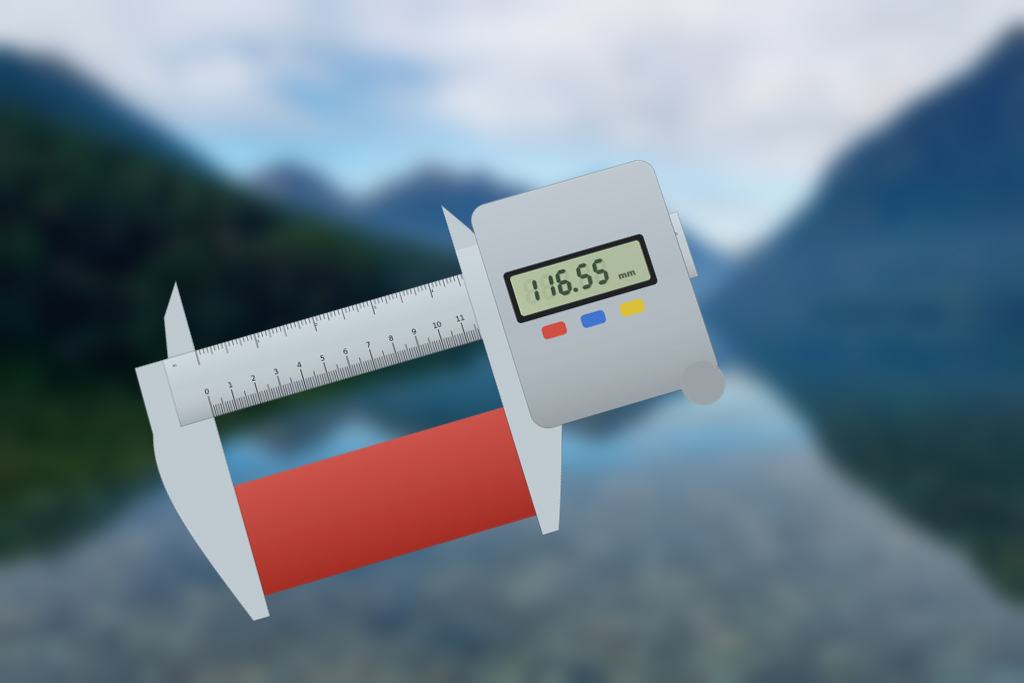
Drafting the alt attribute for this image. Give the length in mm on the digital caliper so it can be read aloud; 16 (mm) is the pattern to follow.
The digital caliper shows 116.55 (mm)
